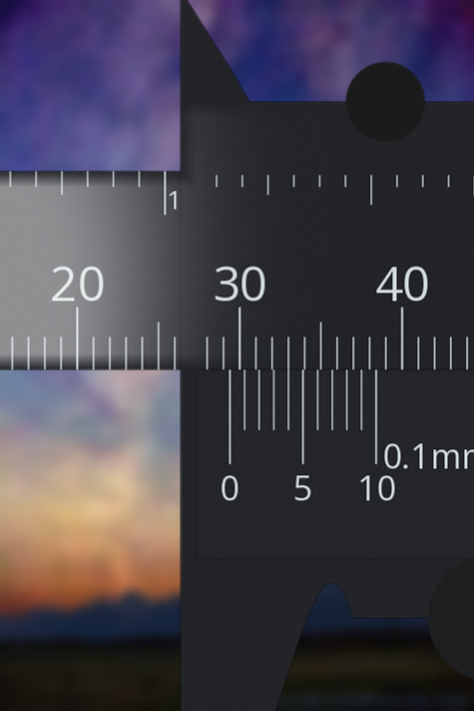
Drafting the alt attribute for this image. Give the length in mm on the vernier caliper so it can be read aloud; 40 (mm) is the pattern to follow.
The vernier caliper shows 29.4 (mm)
